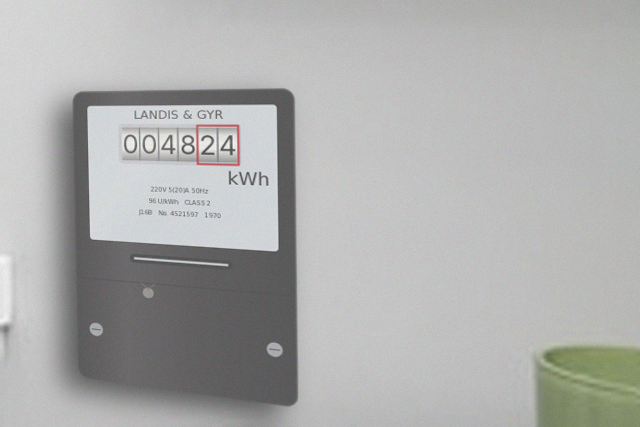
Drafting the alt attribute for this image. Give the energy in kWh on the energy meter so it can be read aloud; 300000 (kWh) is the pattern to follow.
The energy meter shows 48.24 (kWh)
